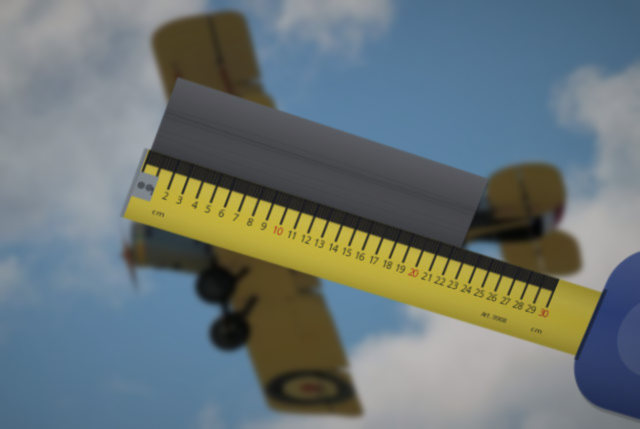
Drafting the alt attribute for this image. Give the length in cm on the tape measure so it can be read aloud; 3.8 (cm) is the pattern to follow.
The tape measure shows 22.5 (cm)
